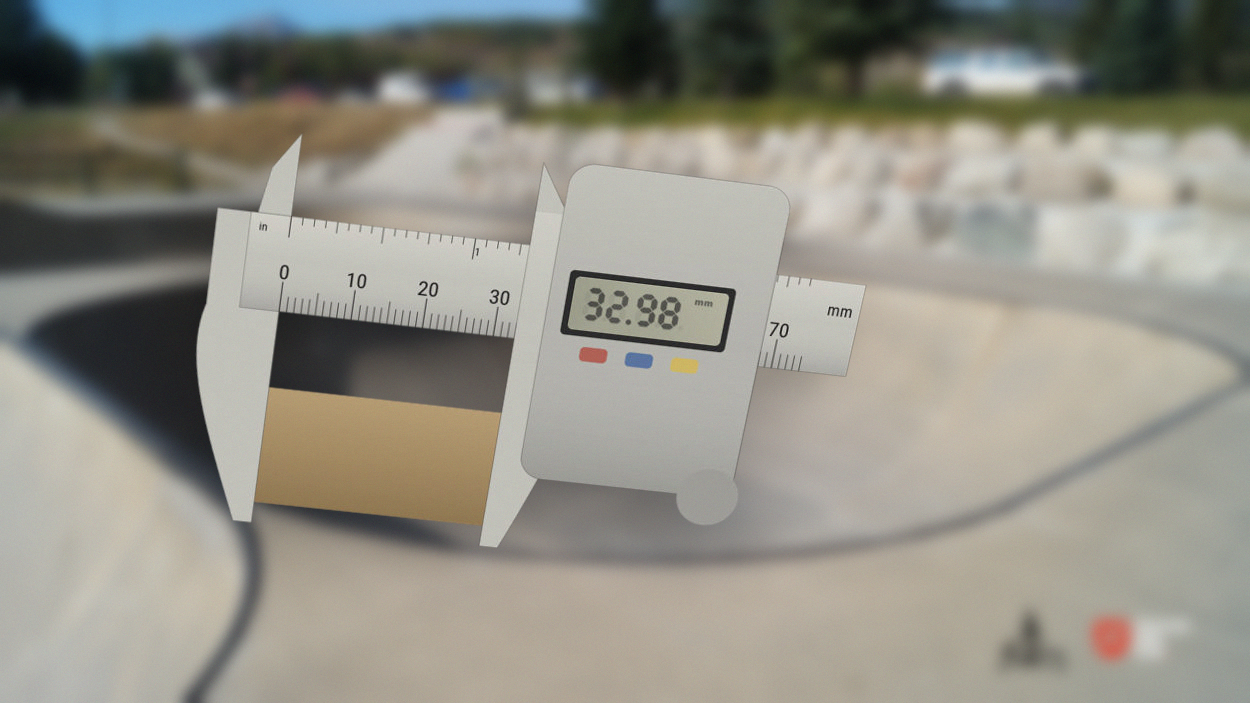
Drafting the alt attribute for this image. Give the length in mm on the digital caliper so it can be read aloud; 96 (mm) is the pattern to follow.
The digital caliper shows 32.98 (mm)
